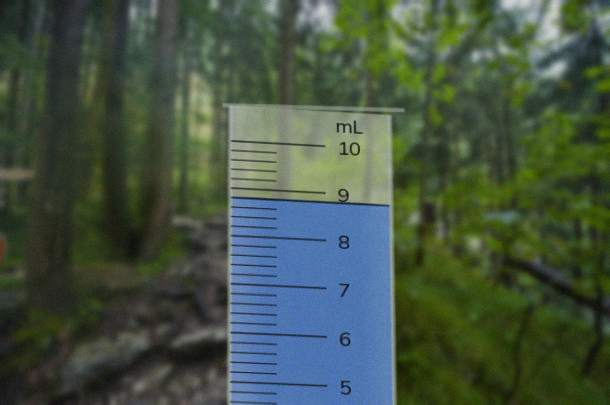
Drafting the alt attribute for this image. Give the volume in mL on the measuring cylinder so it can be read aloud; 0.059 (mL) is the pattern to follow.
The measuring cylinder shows 8.8 (mL)
